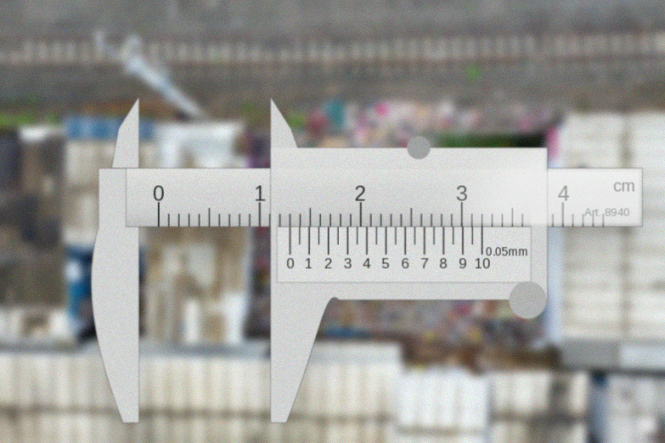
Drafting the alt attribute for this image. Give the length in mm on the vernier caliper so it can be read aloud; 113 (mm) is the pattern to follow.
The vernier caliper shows 13.0 (mm)
